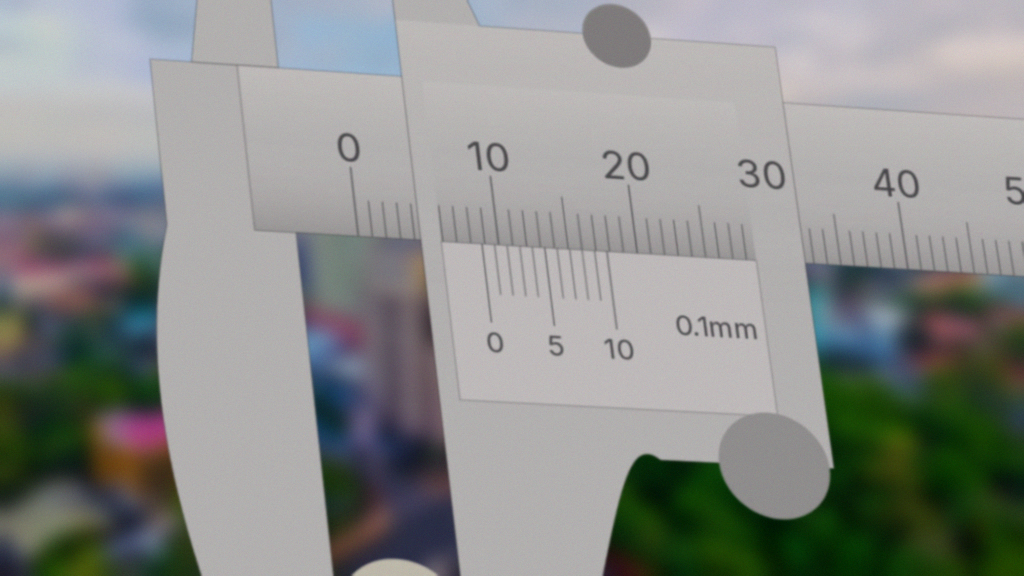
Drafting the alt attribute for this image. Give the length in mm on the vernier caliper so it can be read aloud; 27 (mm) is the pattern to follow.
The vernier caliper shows 8.8 (mm)
